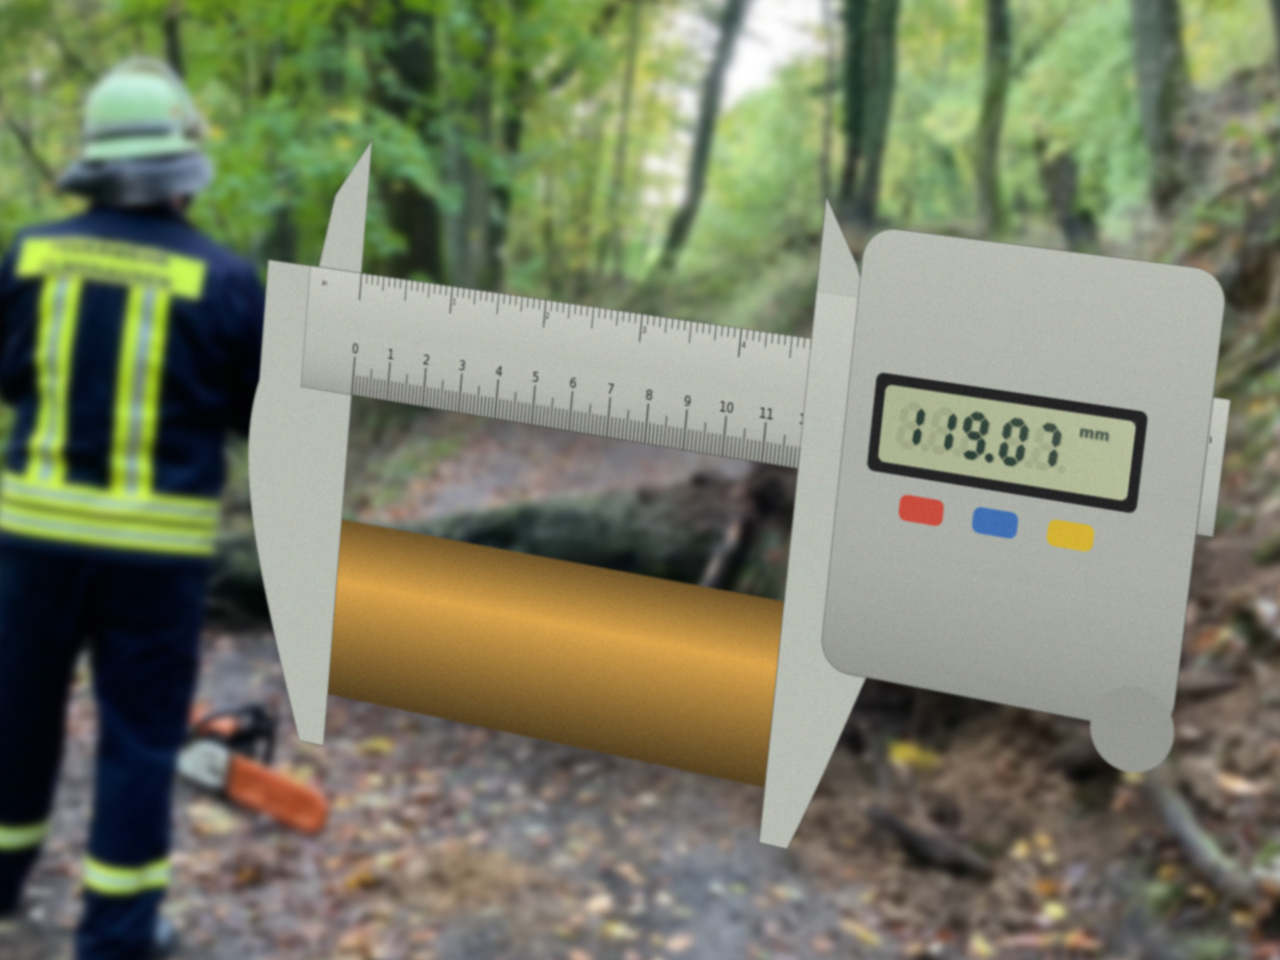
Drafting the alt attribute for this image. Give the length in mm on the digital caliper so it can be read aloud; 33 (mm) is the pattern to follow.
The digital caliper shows 119.07 (mm)
